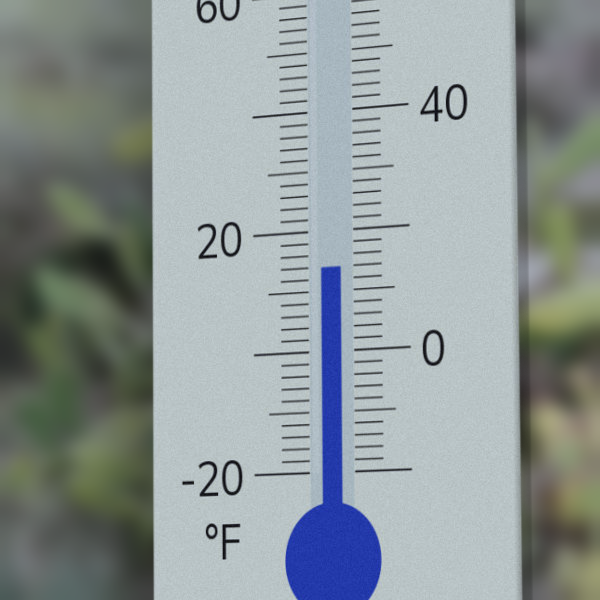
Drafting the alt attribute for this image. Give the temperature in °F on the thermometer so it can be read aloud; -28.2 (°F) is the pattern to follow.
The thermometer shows 14 (°F)
